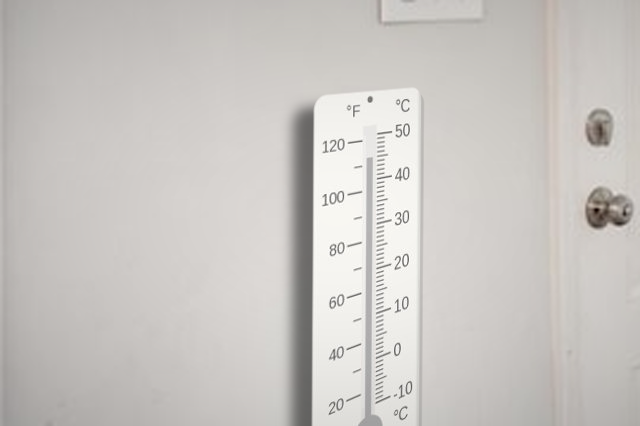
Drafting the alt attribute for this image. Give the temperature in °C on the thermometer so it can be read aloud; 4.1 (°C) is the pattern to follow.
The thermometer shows 45 (°C)
